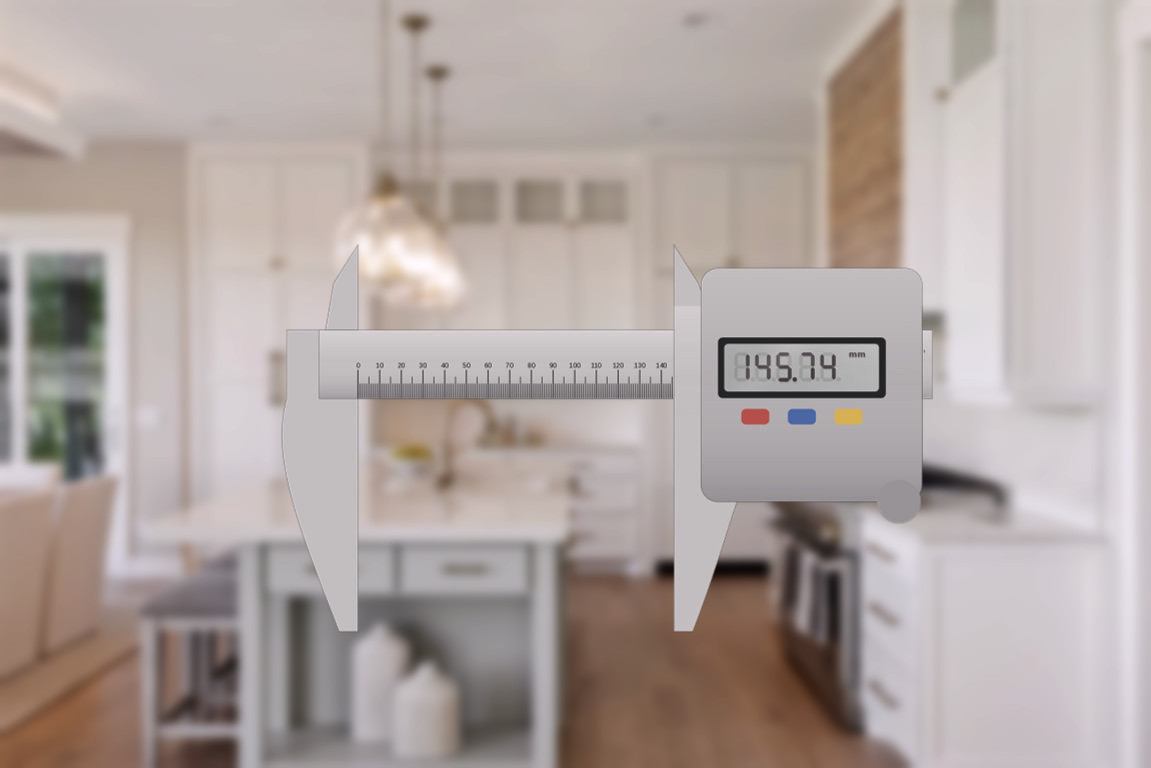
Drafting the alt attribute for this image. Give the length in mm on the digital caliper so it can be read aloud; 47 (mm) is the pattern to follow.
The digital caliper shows 145.74 (mm)
